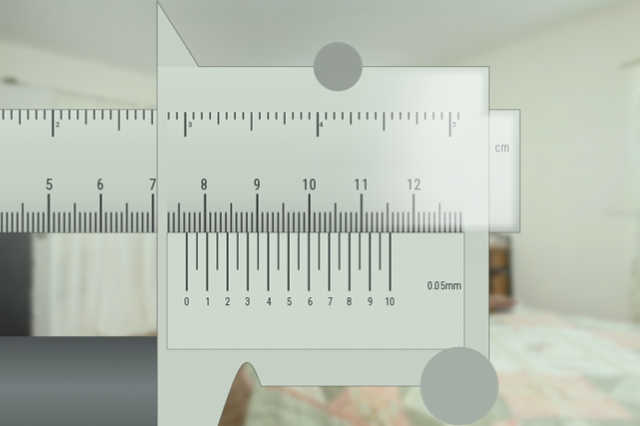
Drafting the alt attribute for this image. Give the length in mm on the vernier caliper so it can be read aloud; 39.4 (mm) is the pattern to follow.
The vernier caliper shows 76.5 (mm)
